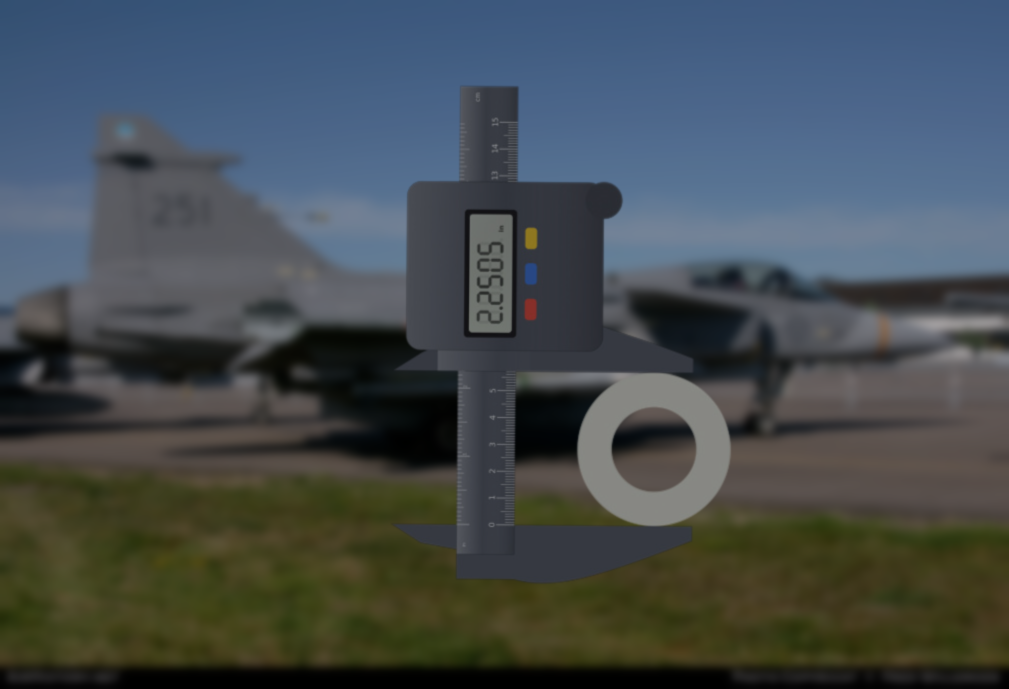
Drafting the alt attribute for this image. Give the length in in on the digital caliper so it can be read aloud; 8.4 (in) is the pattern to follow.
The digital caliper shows 2.2505 (in)
